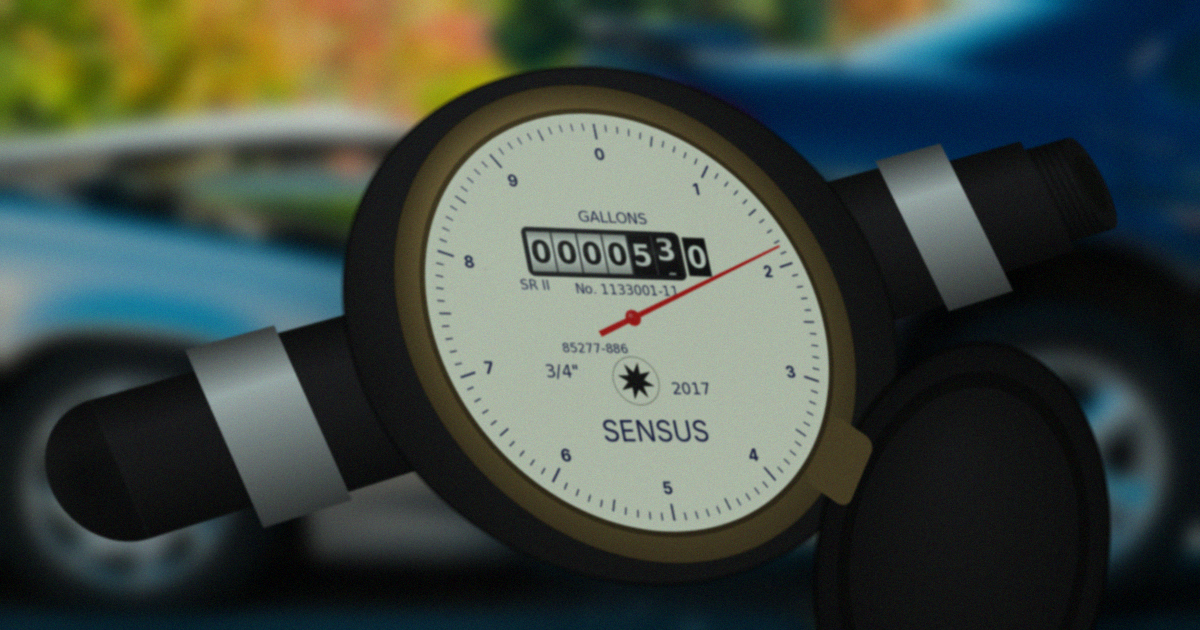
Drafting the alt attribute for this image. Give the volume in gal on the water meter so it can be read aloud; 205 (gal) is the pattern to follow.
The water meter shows 531.8 (gal)
